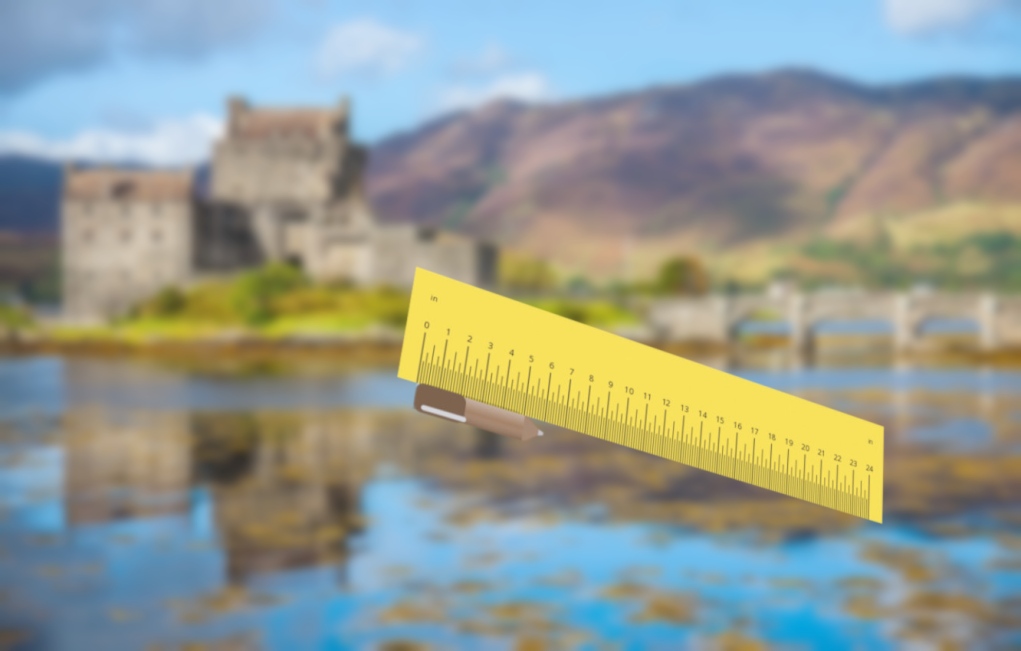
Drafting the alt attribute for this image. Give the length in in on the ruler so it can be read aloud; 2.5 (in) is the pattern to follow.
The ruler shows 6 (in)
